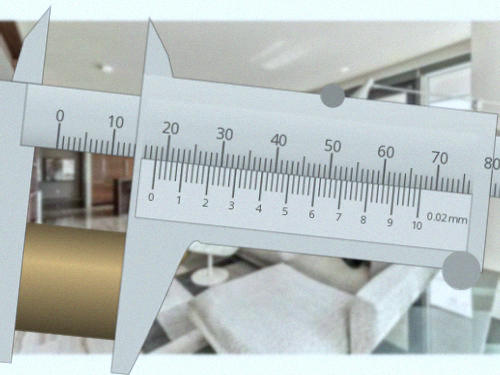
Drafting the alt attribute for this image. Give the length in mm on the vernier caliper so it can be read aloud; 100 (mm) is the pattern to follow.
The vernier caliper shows 18.0 (mm)
